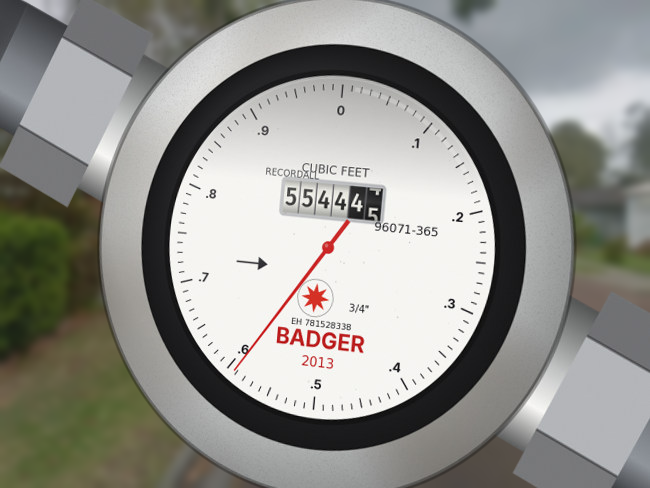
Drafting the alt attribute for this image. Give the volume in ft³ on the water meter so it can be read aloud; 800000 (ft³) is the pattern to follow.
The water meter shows 554444.59 (ft³)
